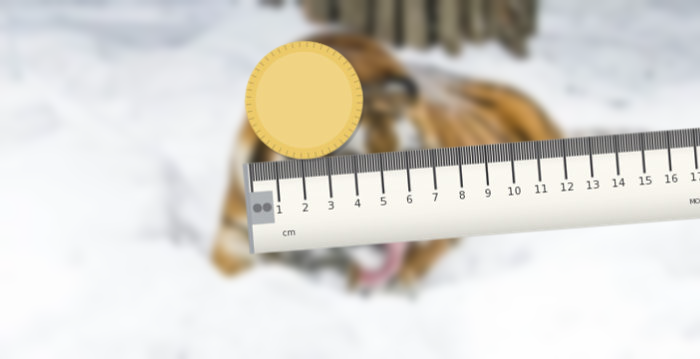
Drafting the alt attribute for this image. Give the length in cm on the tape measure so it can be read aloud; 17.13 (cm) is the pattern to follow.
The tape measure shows 4.5 (cm)
